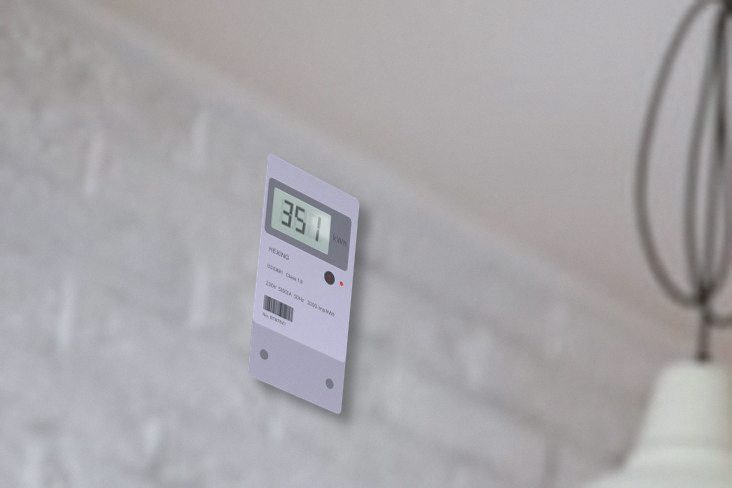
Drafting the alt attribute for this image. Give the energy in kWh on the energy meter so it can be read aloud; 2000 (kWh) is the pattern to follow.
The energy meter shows 351 (kWh)
